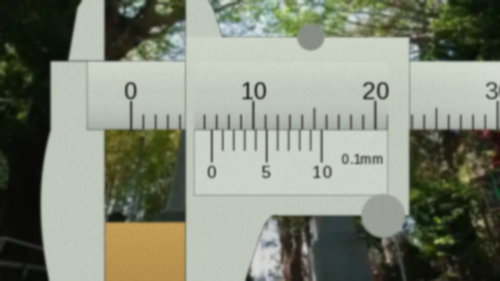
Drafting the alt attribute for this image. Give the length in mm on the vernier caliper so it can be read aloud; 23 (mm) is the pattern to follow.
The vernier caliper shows 6.6 (mm)
